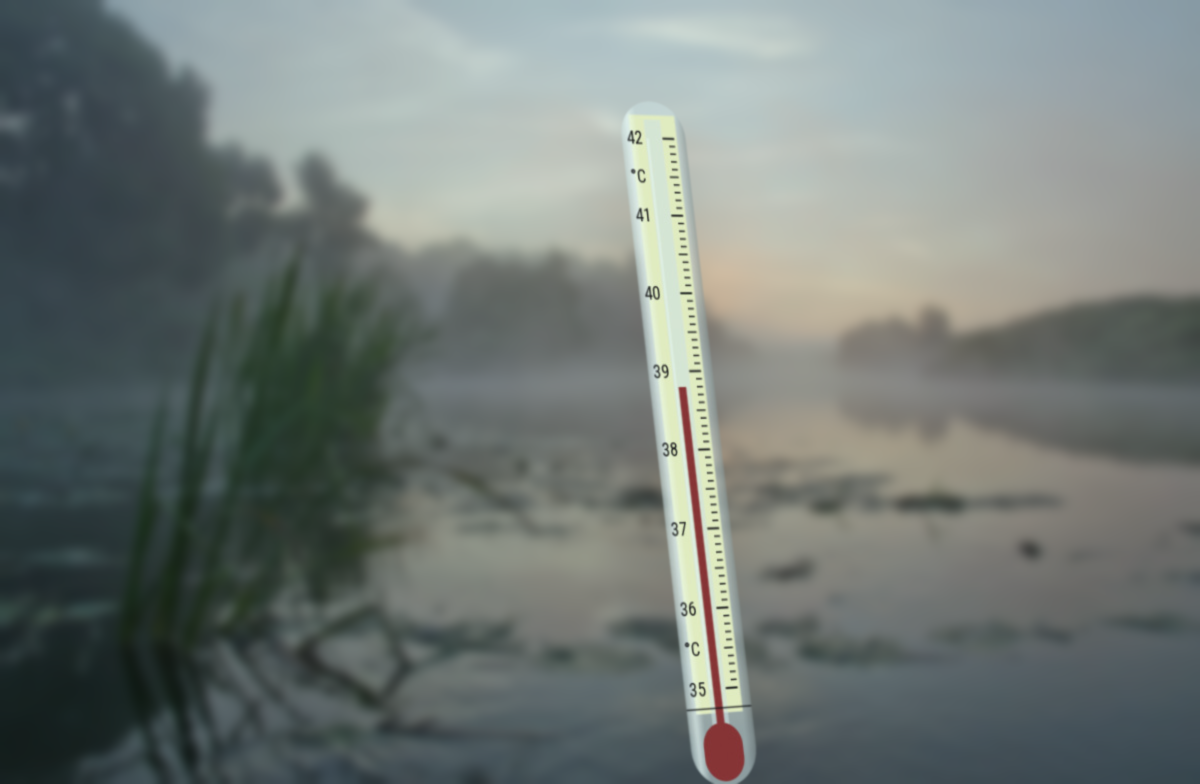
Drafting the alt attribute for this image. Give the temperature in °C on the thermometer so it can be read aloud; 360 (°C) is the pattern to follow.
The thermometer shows 38.8 (°C)
